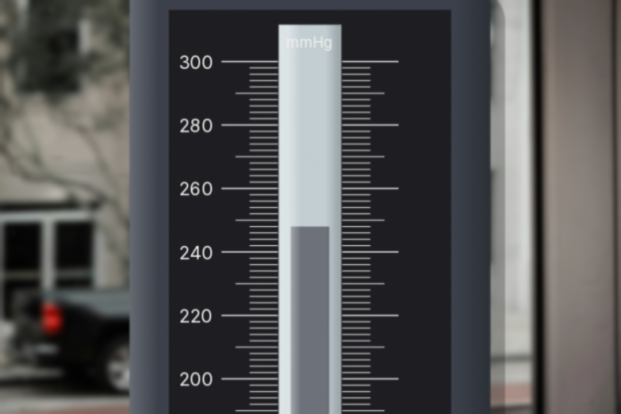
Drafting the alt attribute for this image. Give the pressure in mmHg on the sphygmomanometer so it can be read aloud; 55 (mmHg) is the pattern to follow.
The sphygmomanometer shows 248 (mmHg)
